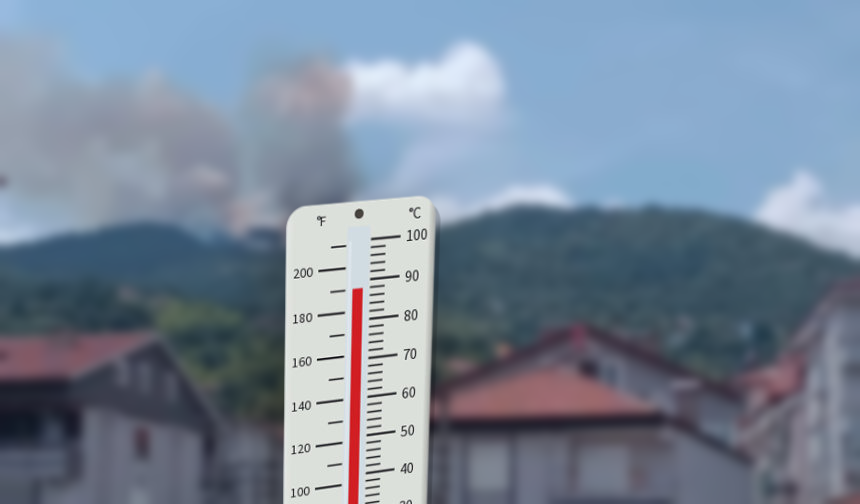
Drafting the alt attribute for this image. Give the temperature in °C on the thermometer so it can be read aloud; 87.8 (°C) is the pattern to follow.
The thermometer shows 88 (°C)
